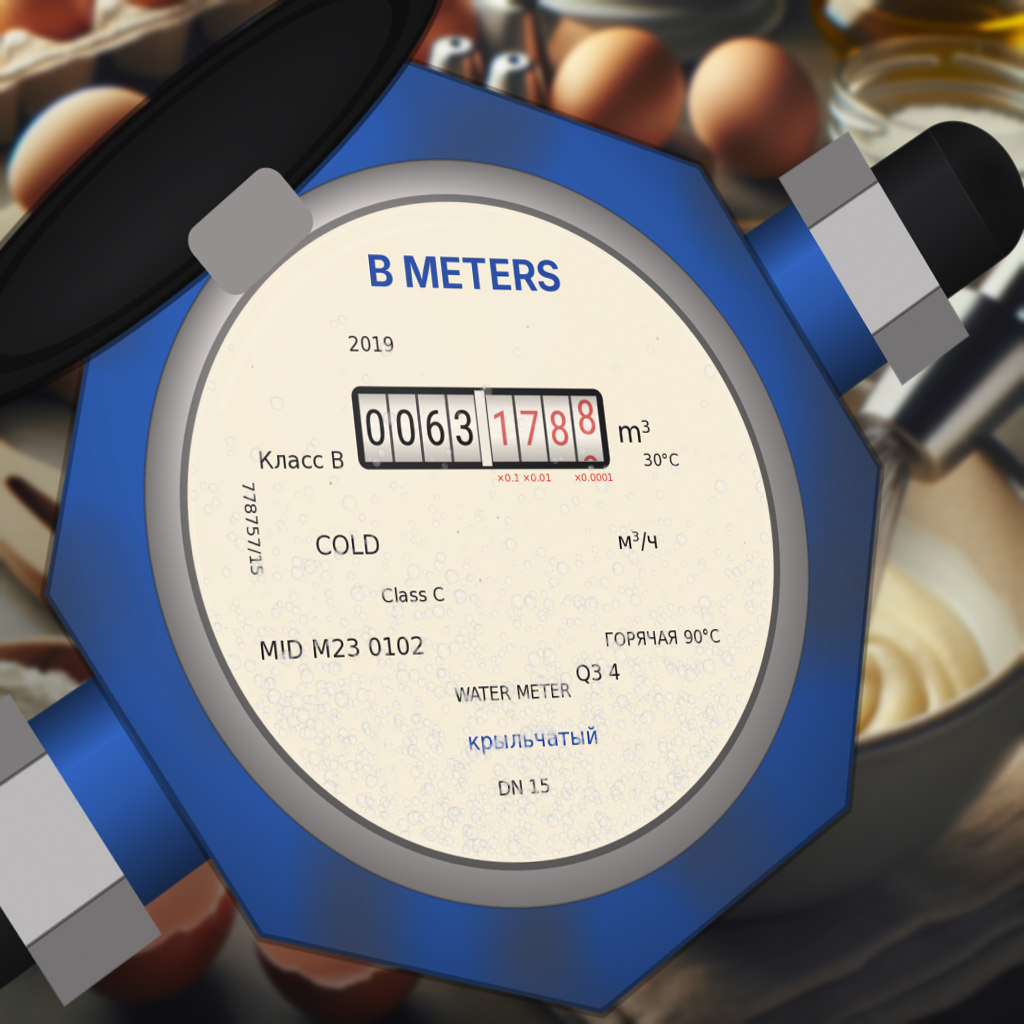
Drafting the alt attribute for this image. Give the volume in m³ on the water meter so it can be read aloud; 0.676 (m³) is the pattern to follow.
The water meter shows 63.1788 (m³)
